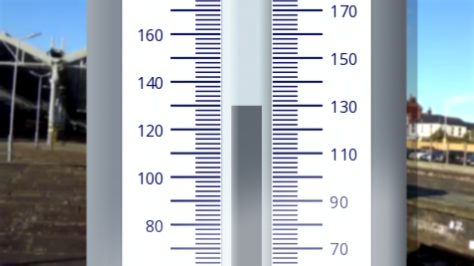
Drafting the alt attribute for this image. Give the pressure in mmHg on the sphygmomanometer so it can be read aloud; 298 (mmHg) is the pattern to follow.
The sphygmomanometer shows 130 (mmHg)
